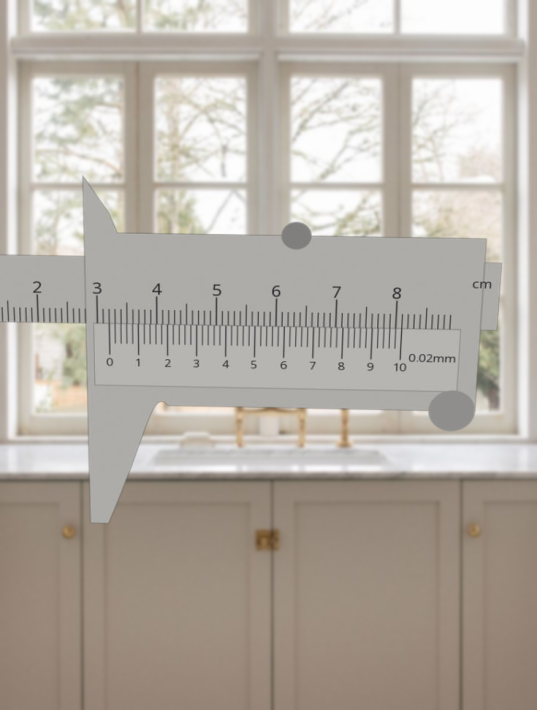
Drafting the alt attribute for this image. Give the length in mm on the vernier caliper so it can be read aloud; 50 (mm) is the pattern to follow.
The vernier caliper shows 32.0 (mm)
